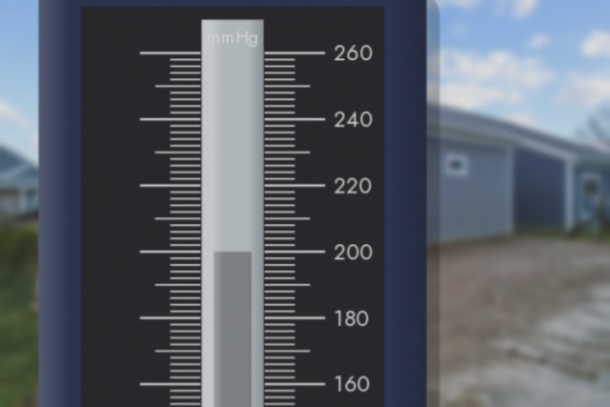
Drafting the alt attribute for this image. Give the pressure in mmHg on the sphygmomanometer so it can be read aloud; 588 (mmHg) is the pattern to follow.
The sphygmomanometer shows 200 (mmHg)
